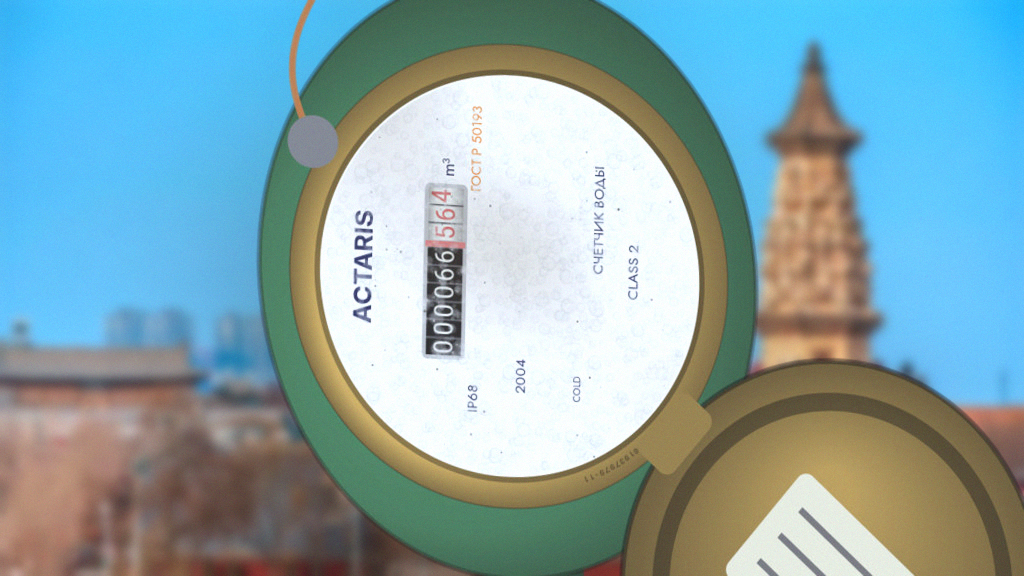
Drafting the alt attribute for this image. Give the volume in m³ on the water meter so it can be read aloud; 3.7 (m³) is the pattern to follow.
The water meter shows 66.564 (m³)
